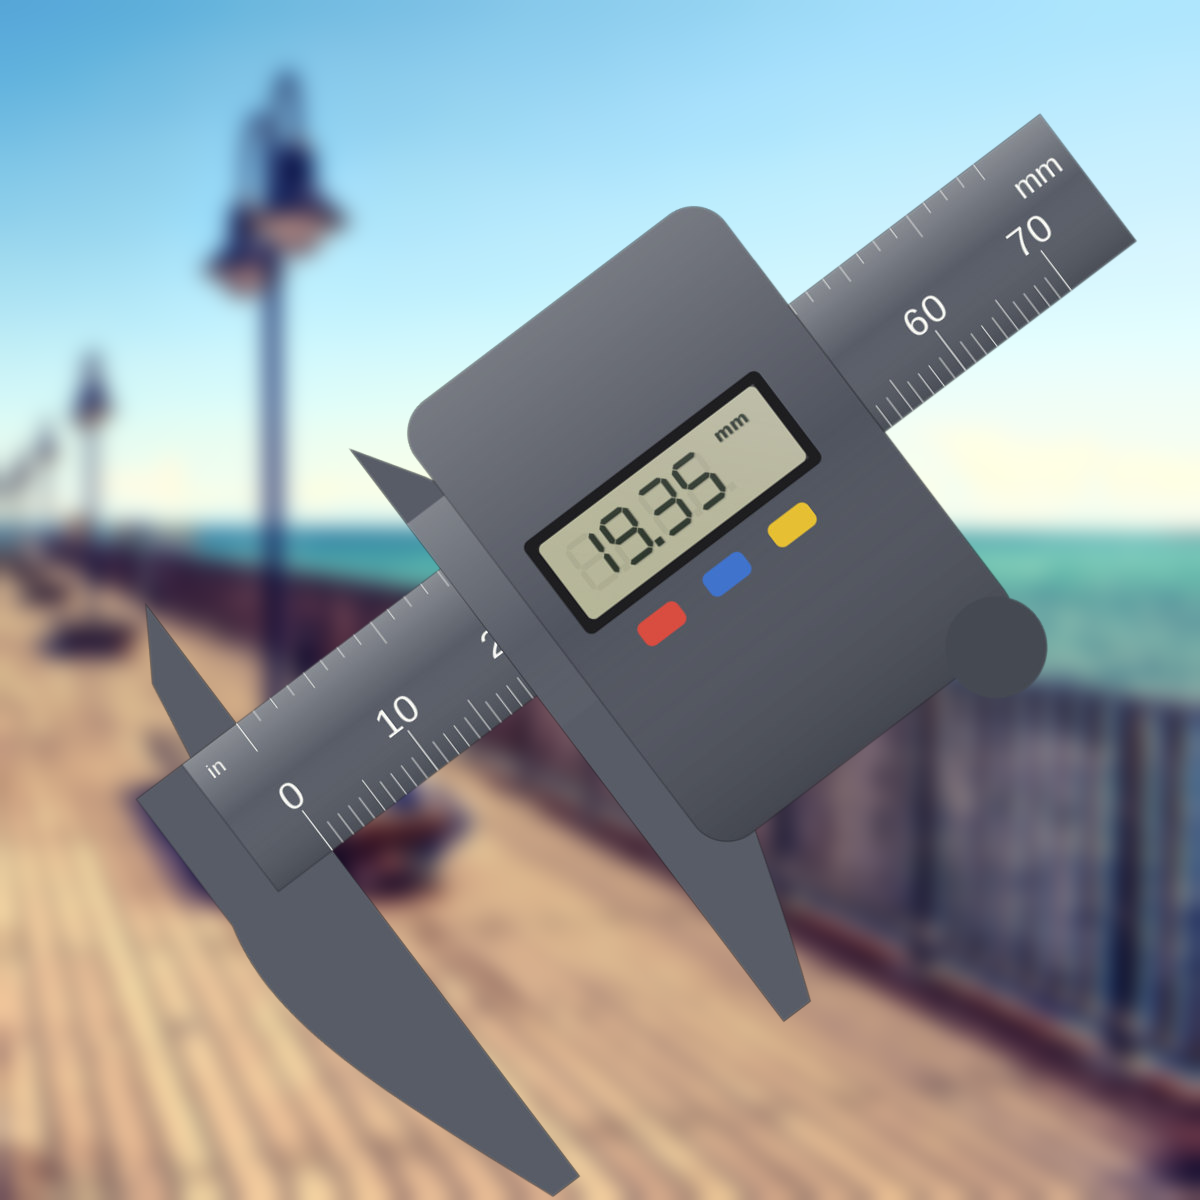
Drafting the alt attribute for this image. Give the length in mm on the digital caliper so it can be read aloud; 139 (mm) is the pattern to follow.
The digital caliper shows 19.35 (mm)
